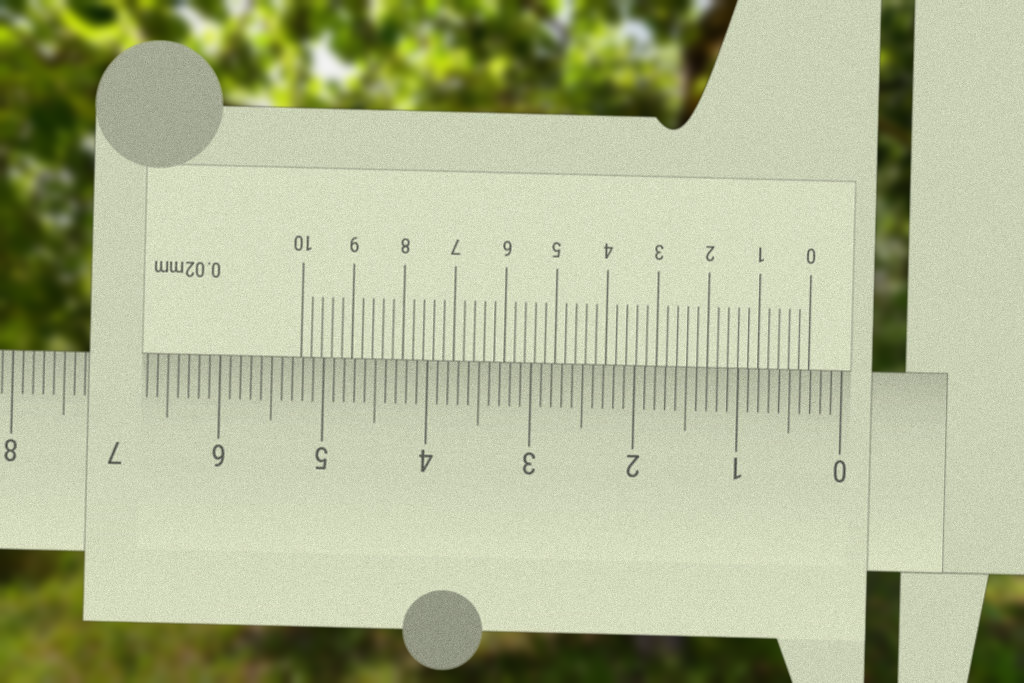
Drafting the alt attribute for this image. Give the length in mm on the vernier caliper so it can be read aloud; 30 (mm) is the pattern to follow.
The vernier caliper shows 3.2 (mm)
